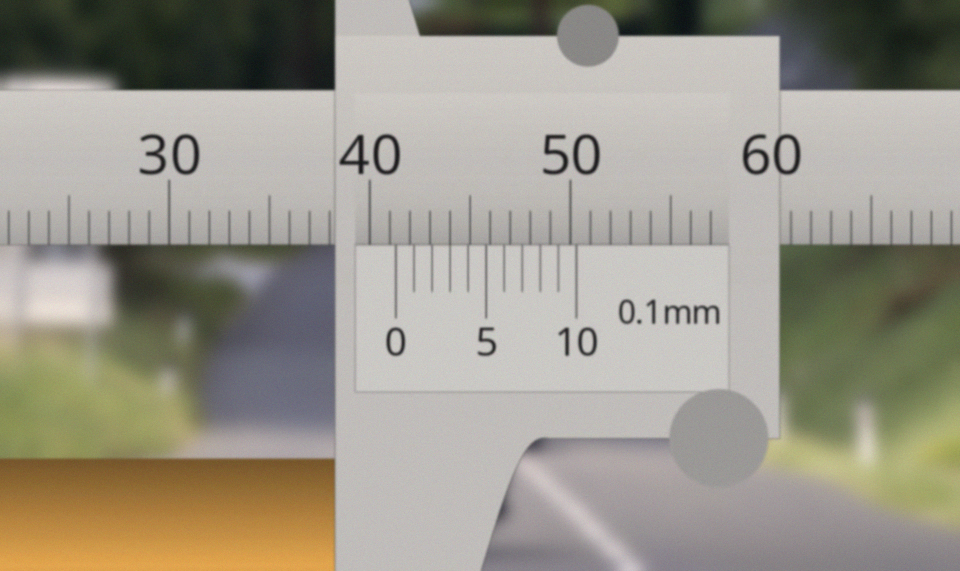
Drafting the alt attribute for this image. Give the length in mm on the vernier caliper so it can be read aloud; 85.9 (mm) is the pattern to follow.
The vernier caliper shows 41.3 (mm)
